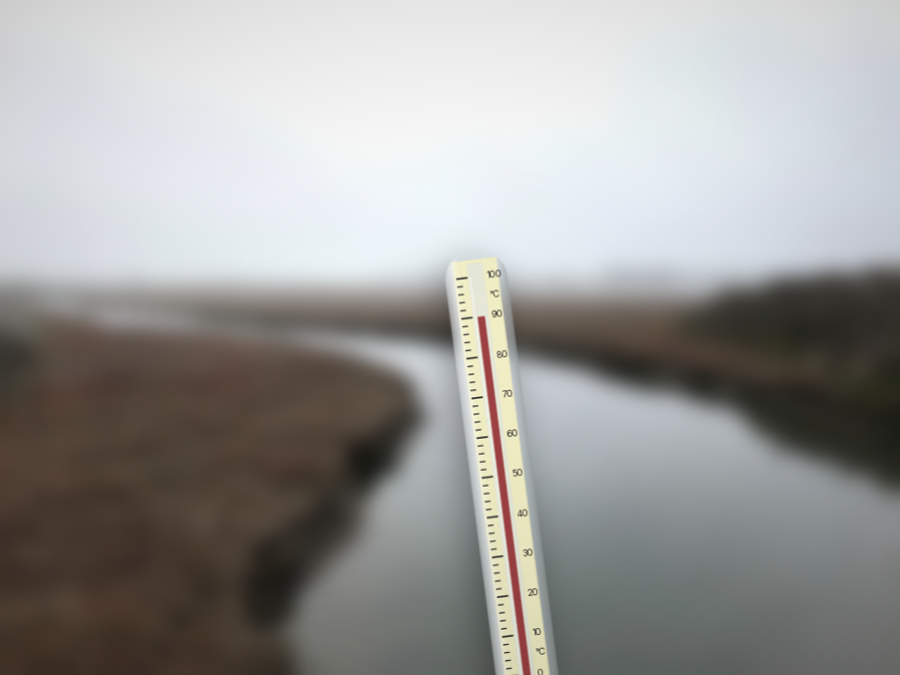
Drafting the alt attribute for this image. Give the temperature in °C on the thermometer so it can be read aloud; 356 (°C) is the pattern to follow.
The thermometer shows 90 (°C)
